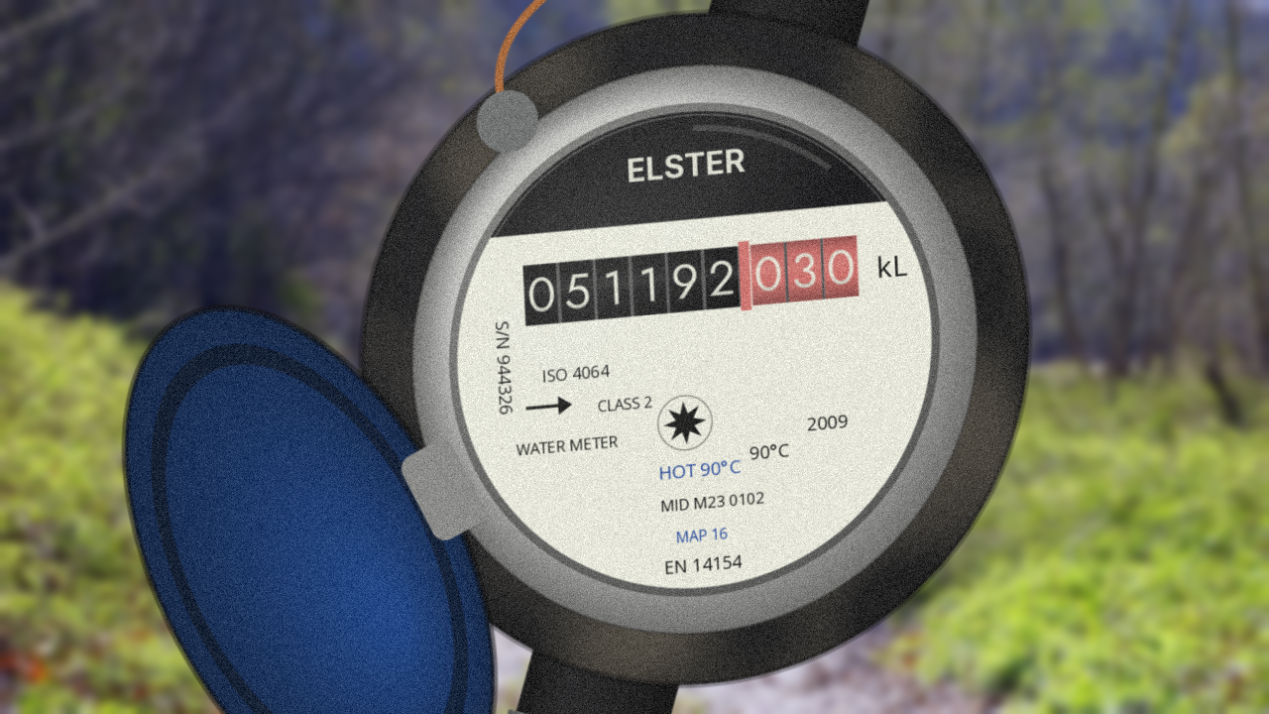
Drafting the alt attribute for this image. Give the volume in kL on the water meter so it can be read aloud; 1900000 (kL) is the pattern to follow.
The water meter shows 51192.030 (kL)
